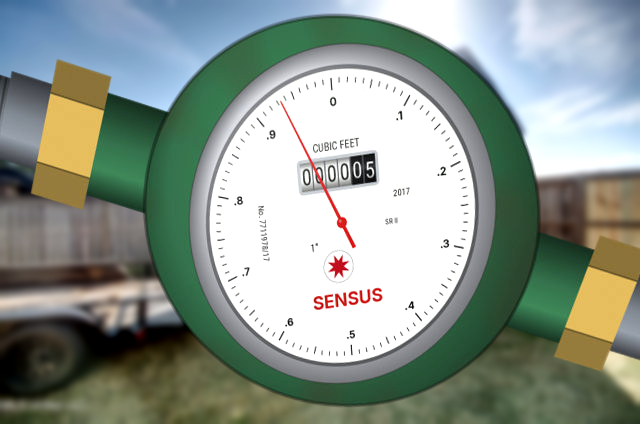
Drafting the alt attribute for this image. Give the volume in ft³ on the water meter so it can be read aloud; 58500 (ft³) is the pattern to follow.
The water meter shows 4.93 (ft³)
